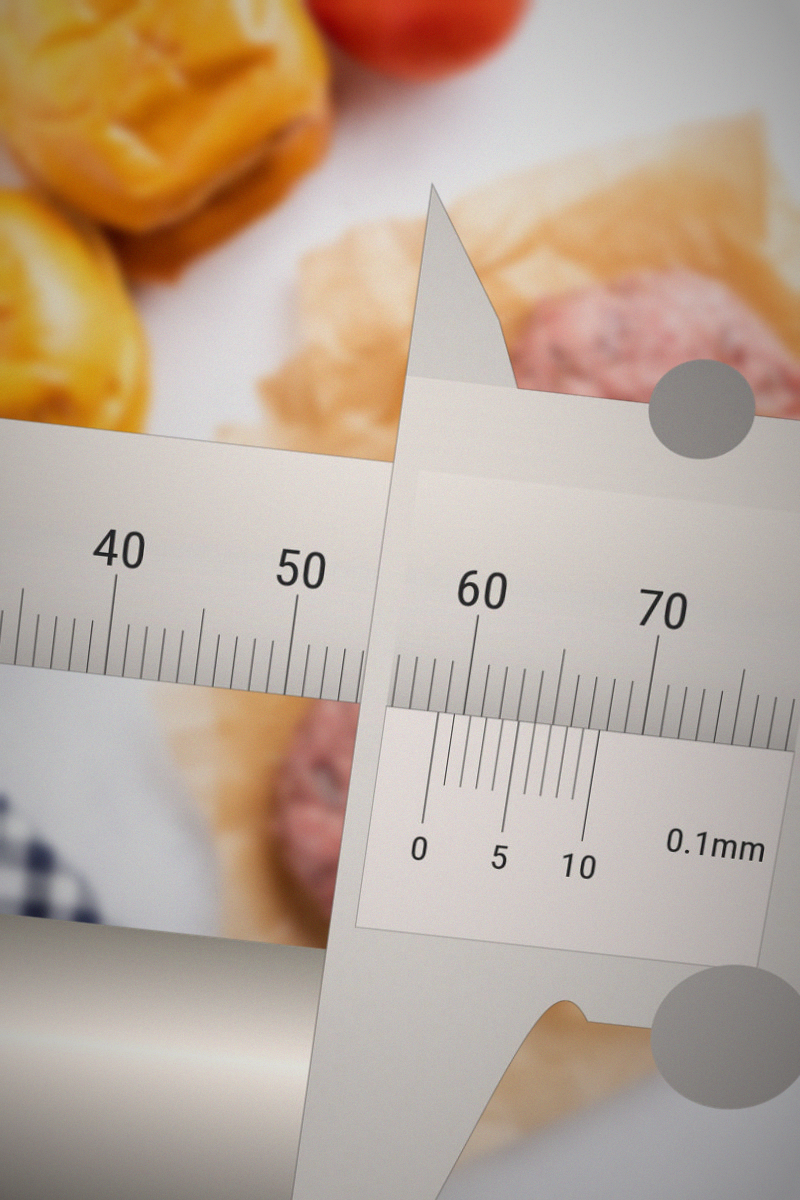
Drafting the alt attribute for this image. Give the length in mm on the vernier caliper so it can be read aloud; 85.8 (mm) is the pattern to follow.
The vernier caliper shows 58.6 (mm)
